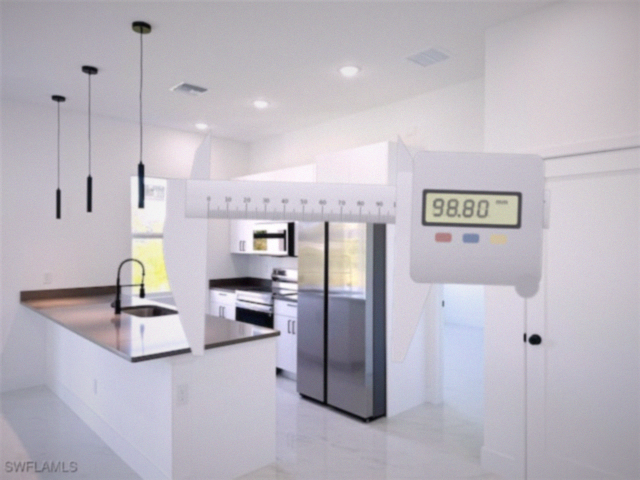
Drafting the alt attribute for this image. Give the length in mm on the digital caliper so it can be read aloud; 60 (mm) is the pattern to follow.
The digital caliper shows 98.80 (mm)
